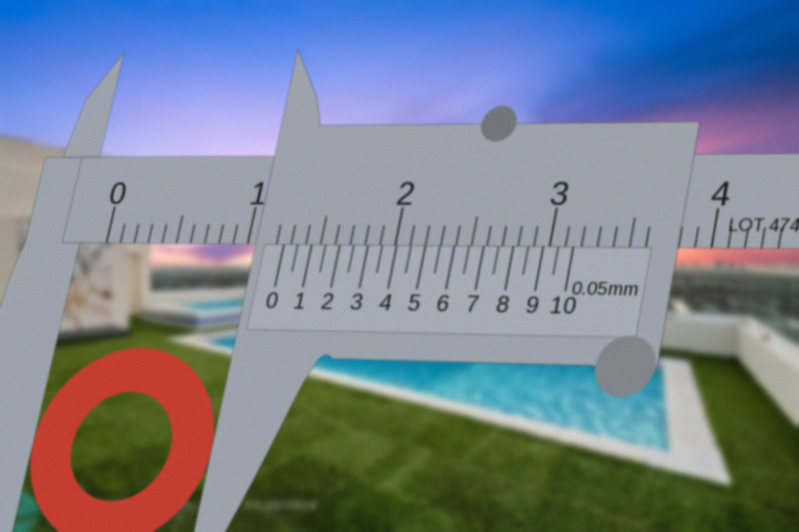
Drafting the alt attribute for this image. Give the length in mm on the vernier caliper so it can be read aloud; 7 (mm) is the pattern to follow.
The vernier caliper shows 12.5 (mm)
